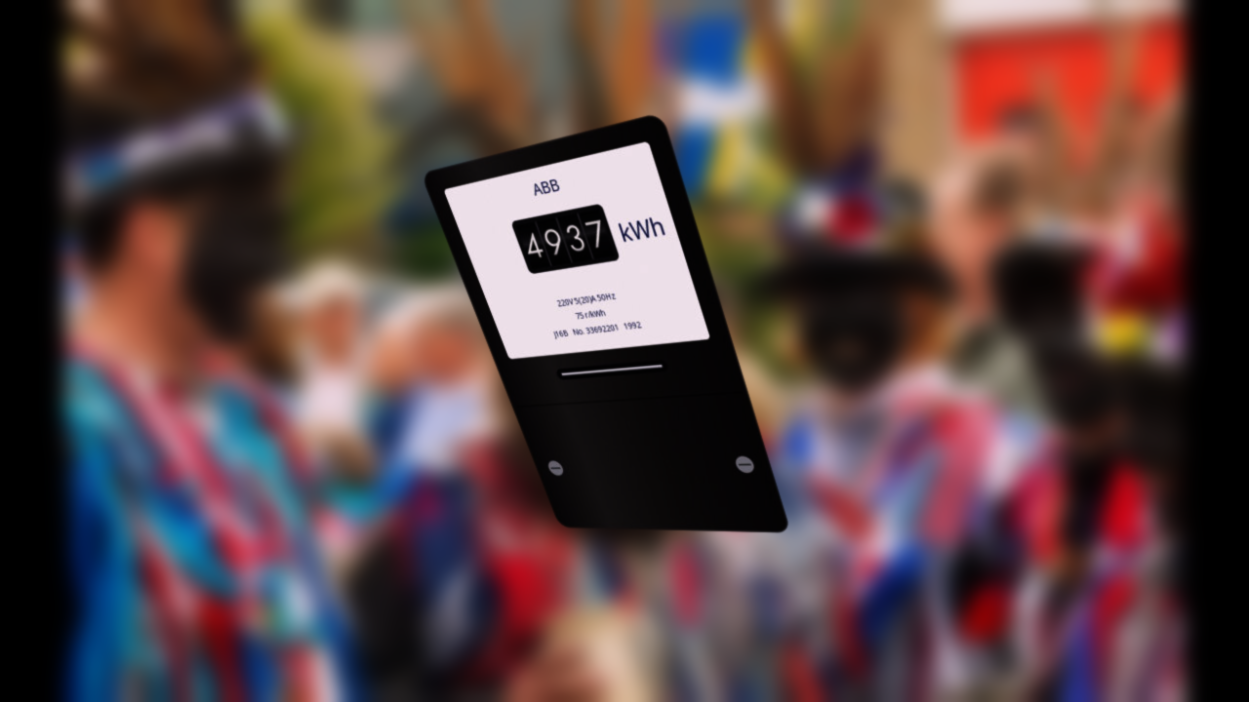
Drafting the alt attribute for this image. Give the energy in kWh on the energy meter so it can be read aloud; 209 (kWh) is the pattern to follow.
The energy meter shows 4937 (kWh)
